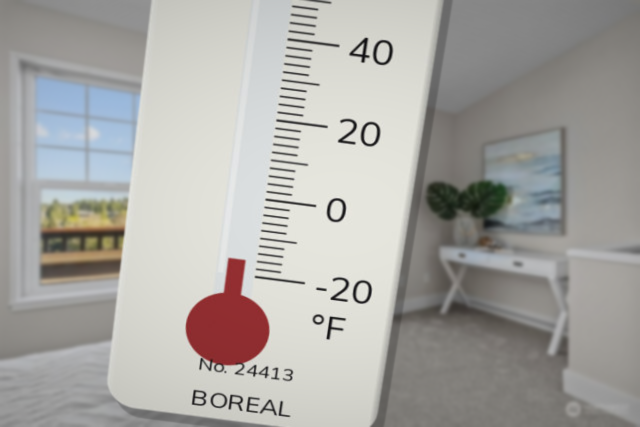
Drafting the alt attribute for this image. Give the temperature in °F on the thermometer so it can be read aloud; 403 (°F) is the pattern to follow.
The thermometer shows -16 (°F)
